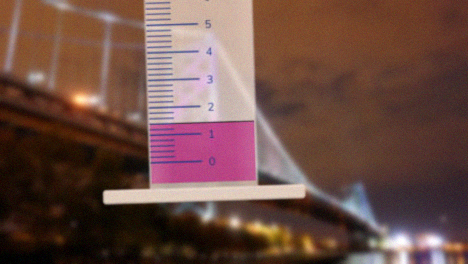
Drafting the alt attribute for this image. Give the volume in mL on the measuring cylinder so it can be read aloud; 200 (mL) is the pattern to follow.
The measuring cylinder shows 1.4 (mL)
